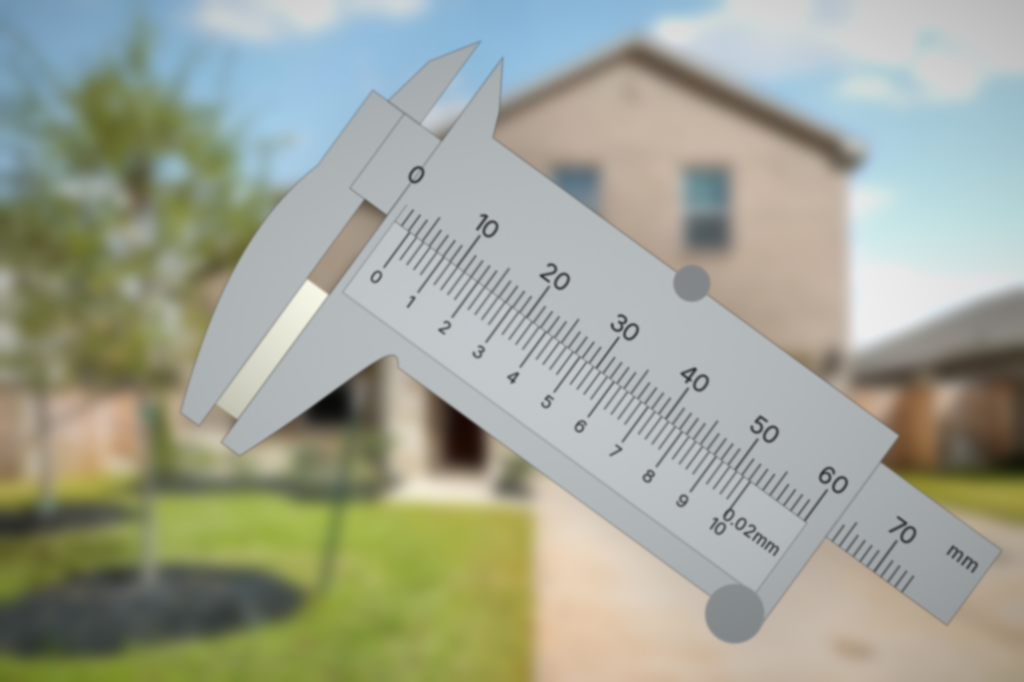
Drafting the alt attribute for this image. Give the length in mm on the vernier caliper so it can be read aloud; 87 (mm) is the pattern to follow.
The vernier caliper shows 3.2 (mm)
